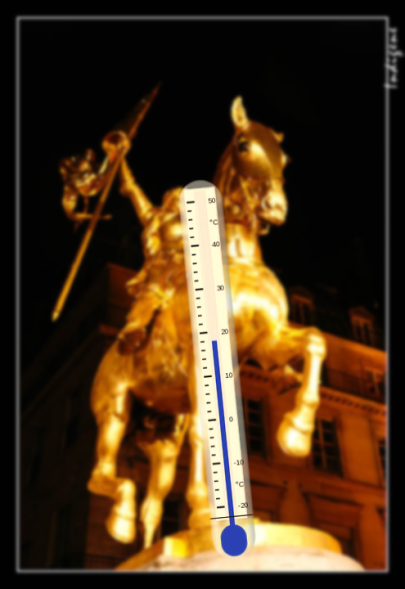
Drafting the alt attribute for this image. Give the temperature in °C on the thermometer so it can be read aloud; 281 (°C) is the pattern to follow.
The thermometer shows 18 (°C)
